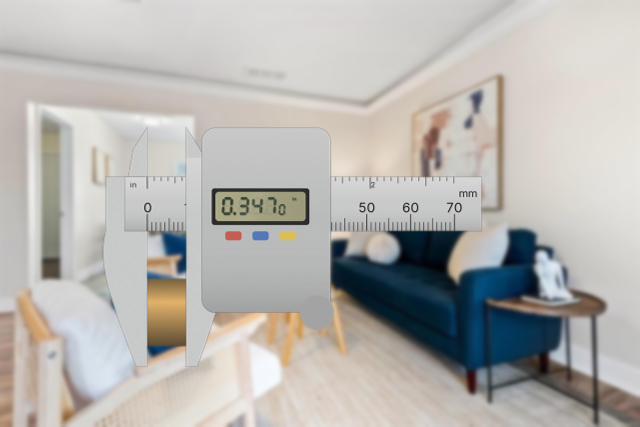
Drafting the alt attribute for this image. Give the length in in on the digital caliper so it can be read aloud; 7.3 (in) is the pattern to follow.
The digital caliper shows 0.3470 (in)
